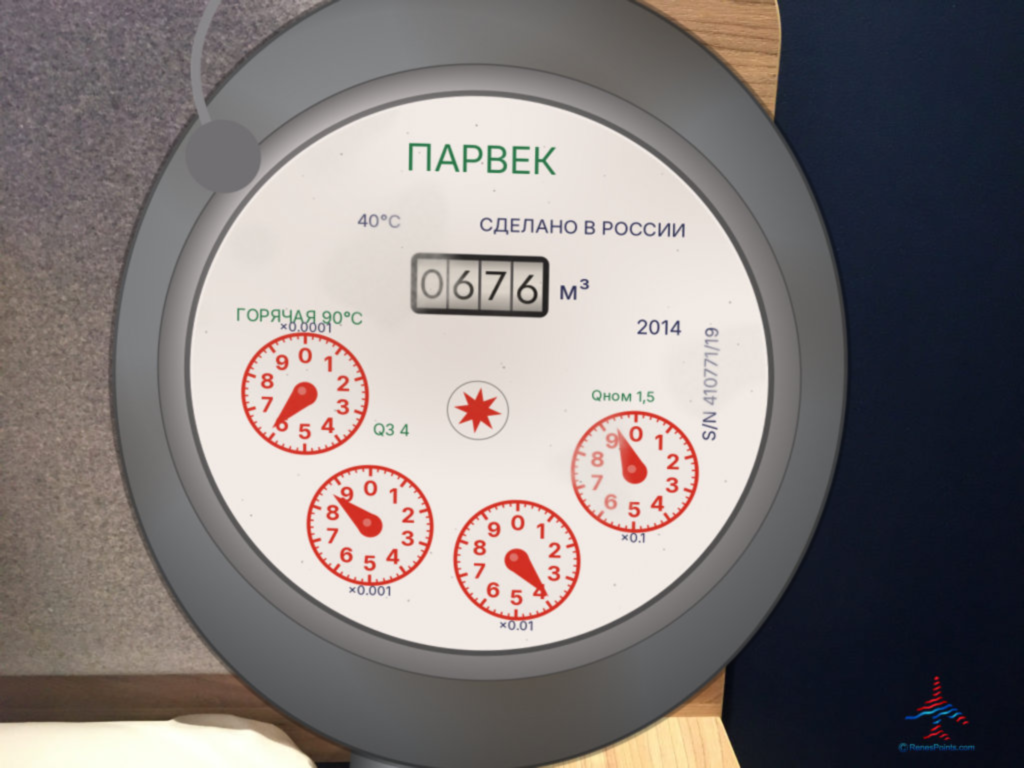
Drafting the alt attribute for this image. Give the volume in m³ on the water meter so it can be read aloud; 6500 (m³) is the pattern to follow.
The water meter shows 675.9386 (m³)
